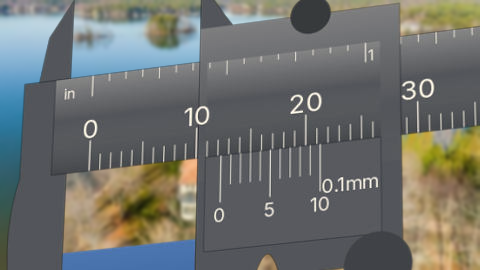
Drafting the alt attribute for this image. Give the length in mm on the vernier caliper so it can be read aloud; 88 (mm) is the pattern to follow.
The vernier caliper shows 12.3 (mm)
